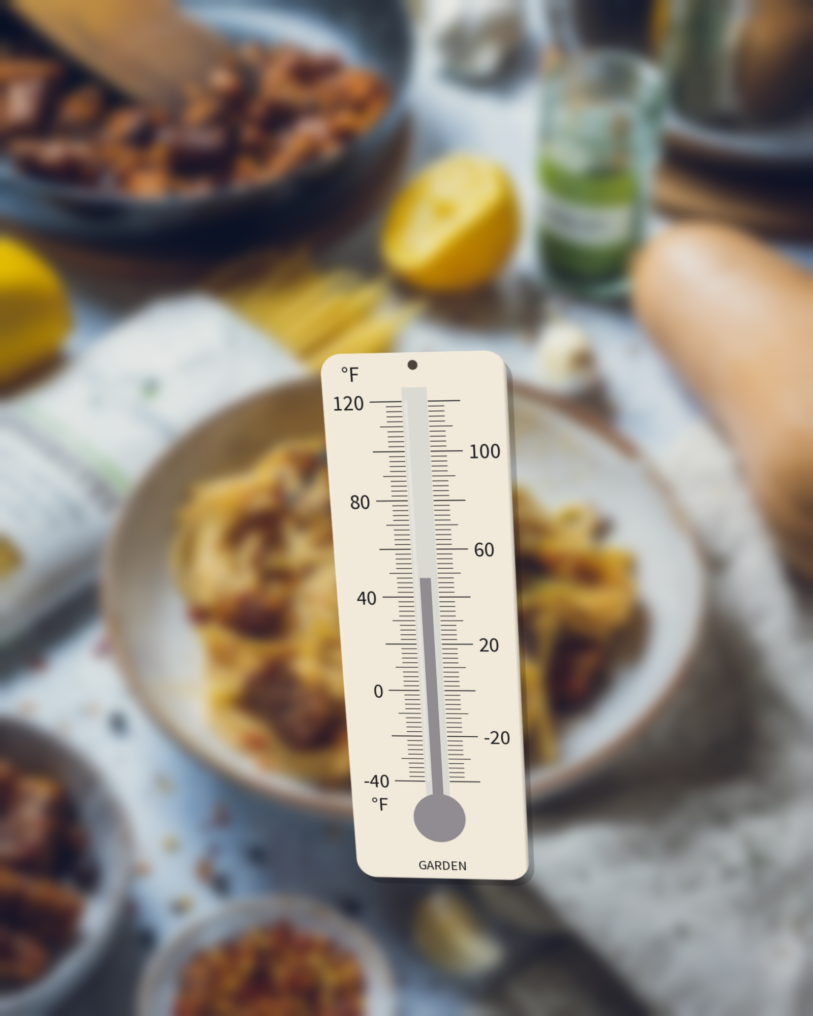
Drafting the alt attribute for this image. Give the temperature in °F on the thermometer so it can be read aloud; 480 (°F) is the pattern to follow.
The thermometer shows 48 (°F)
